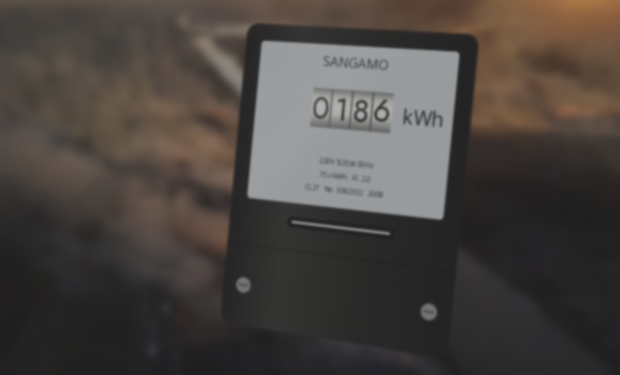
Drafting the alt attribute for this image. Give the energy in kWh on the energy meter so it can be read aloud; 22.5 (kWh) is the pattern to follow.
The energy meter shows 186 (kWh)
